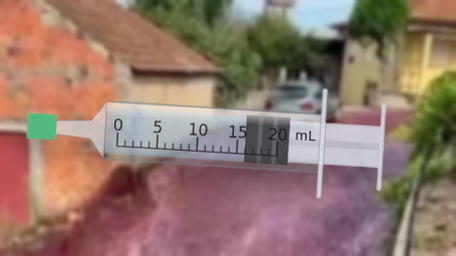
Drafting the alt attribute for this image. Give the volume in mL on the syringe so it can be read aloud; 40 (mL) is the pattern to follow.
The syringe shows 16 (mL)
